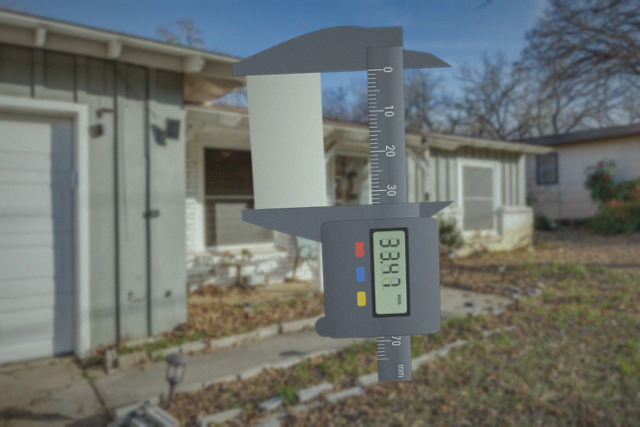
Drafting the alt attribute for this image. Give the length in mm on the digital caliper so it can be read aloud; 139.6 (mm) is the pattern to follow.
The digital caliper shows 33.47 (mm)
